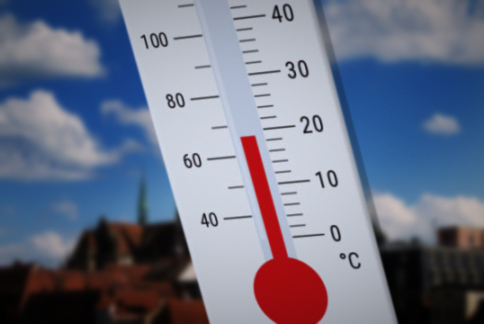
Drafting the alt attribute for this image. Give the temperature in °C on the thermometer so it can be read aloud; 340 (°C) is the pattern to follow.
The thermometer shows 19 (°C)
